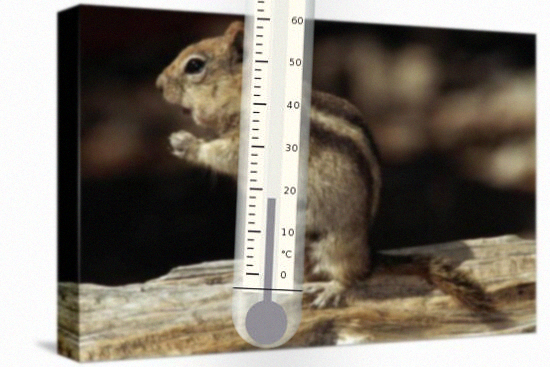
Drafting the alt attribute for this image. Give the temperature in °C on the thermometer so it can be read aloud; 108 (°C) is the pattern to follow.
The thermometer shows 18 (°C)
